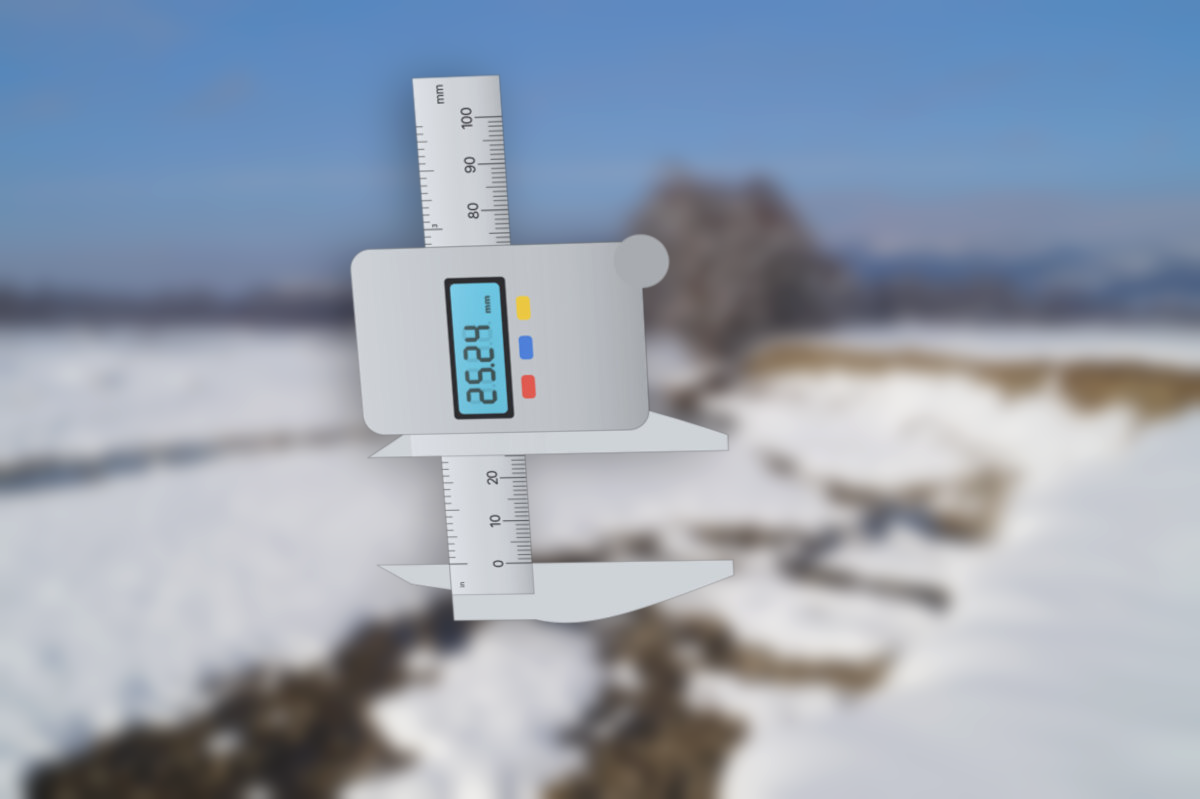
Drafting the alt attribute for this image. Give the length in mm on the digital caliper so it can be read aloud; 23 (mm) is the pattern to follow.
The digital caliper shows 25.24 (mm)
